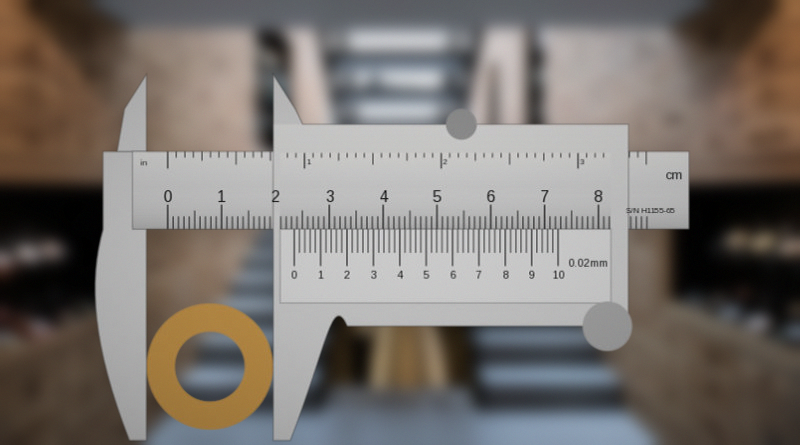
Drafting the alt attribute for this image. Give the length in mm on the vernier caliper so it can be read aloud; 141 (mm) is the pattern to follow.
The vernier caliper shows 23.5 (mm)
